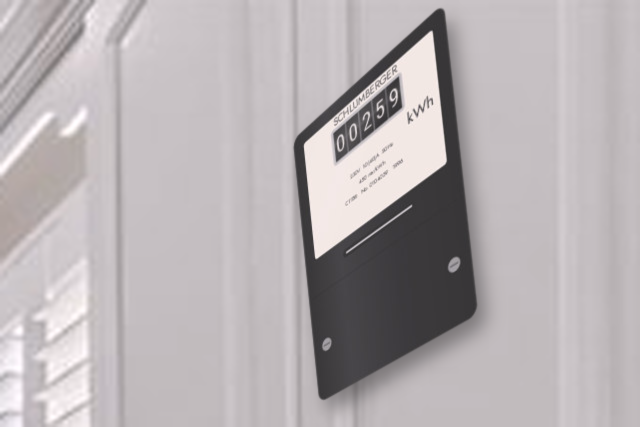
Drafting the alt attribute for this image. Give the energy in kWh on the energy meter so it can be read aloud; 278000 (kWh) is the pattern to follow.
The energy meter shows 259 (kWh)
